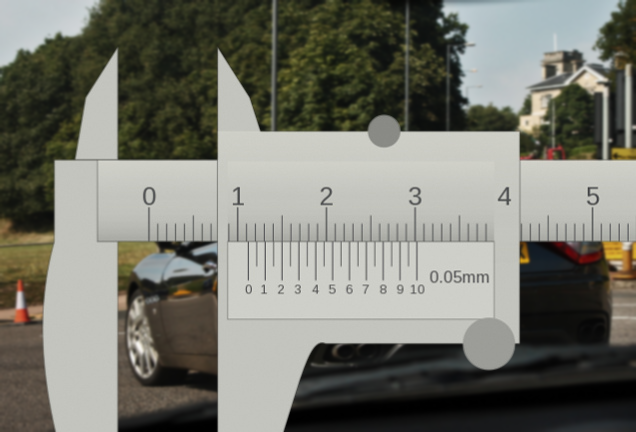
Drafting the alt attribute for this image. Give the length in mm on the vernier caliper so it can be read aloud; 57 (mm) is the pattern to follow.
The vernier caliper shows 11.2 (mm)
